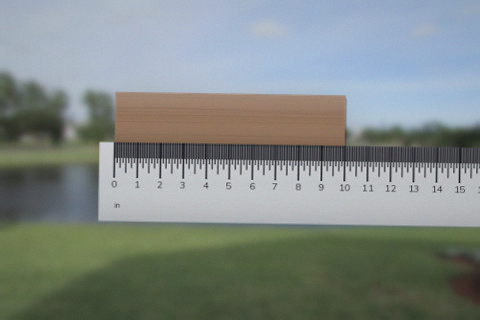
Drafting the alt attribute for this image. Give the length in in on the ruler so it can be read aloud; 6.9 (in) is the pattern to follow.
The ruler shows 10 (in)
